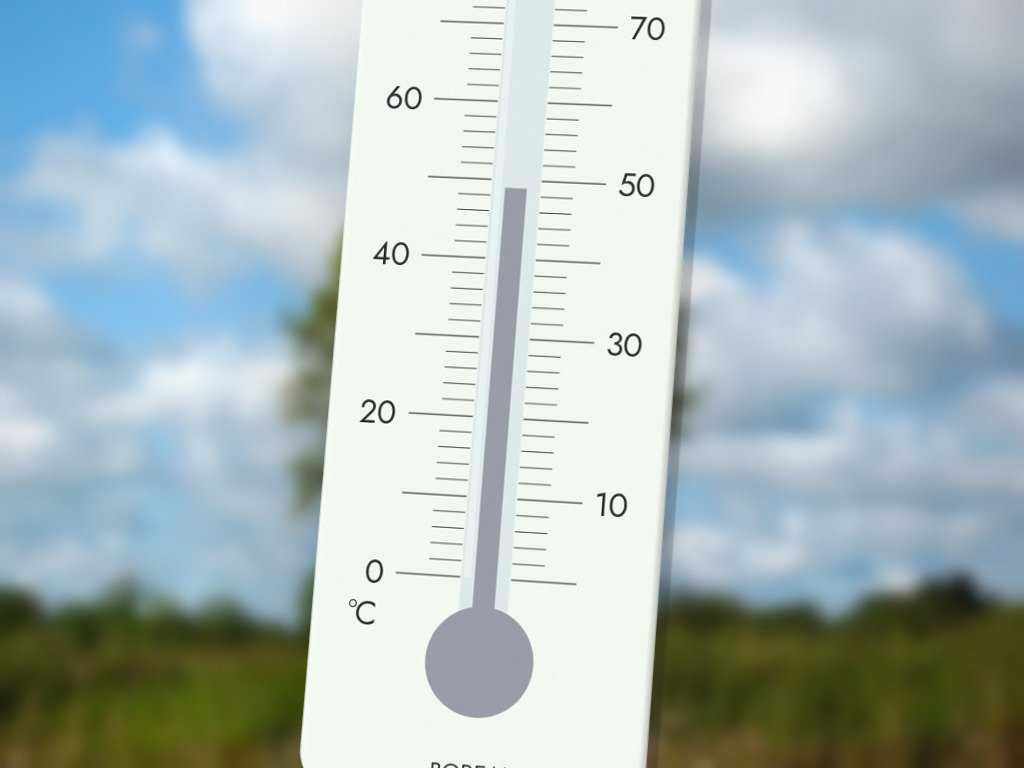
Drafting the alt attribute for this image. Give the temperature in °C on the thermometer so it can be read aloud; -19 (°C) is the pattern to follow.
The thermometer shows 49 (°C)
